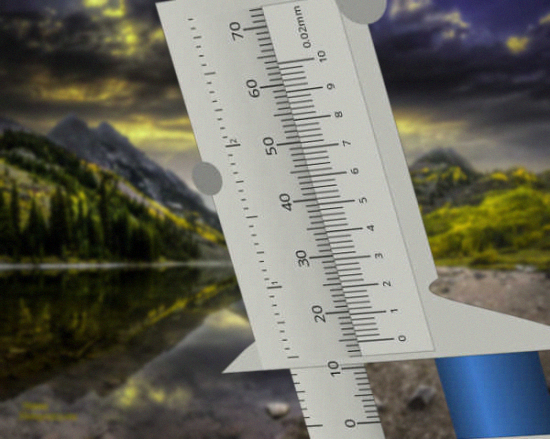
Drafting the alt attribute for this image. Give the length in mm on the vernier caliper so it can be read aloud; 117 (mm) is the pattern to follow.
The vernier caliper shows 14.6 (mm)
